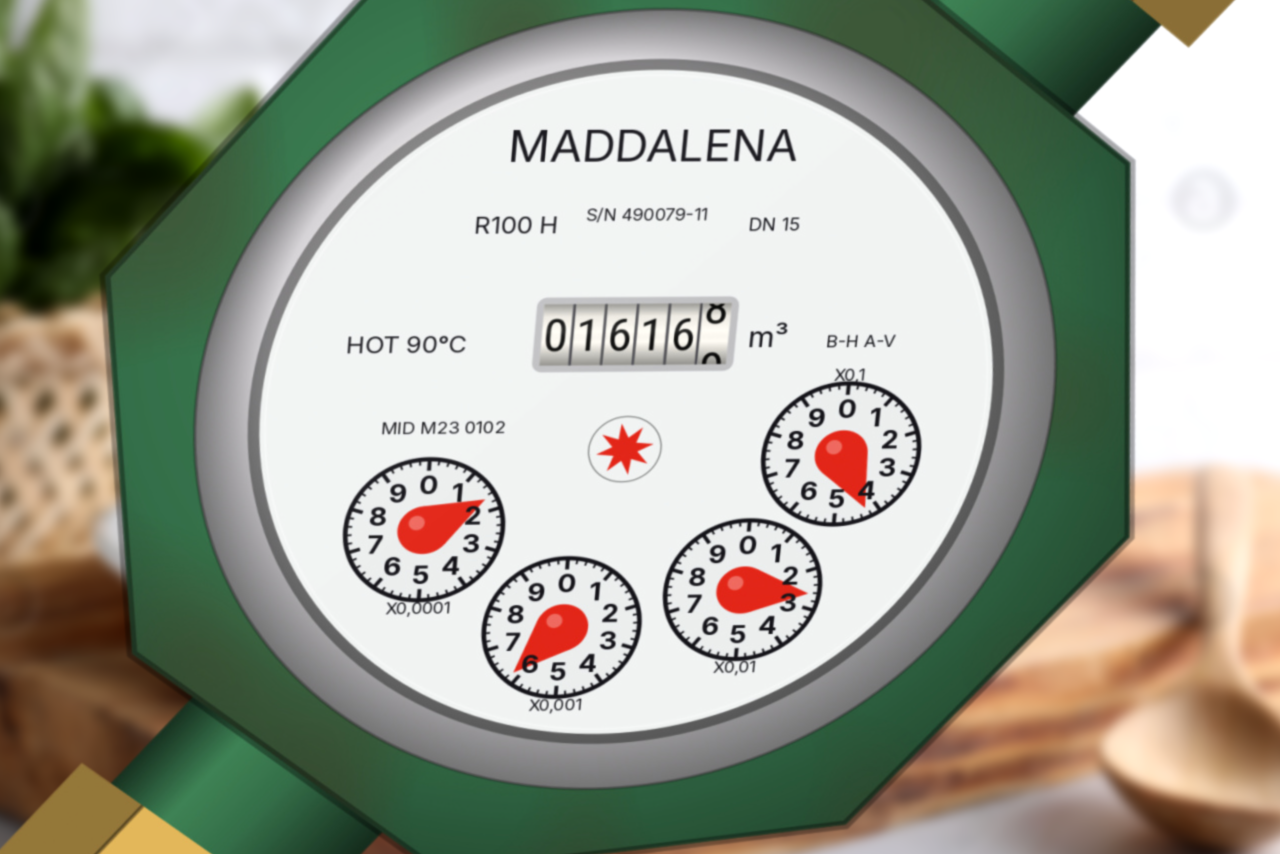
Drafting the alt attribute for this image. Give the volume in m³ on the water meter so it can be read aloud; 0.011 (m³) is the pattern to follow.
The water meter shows 16168.4261 (m³)
